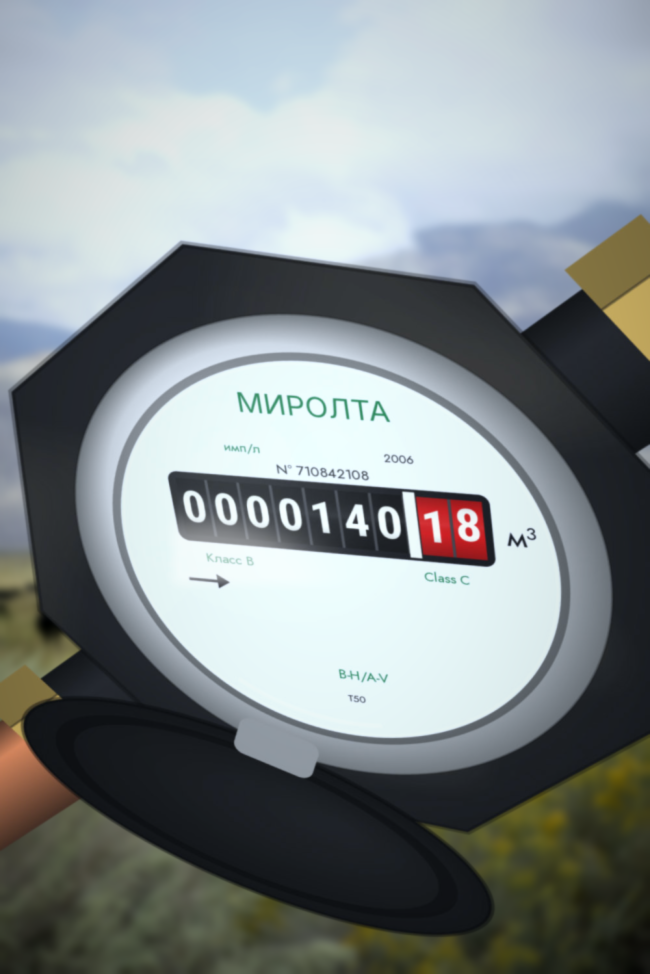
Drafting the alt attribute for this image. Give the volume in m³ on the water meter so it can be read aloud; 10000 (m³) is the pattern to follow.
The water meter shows 140.18 (m³)
